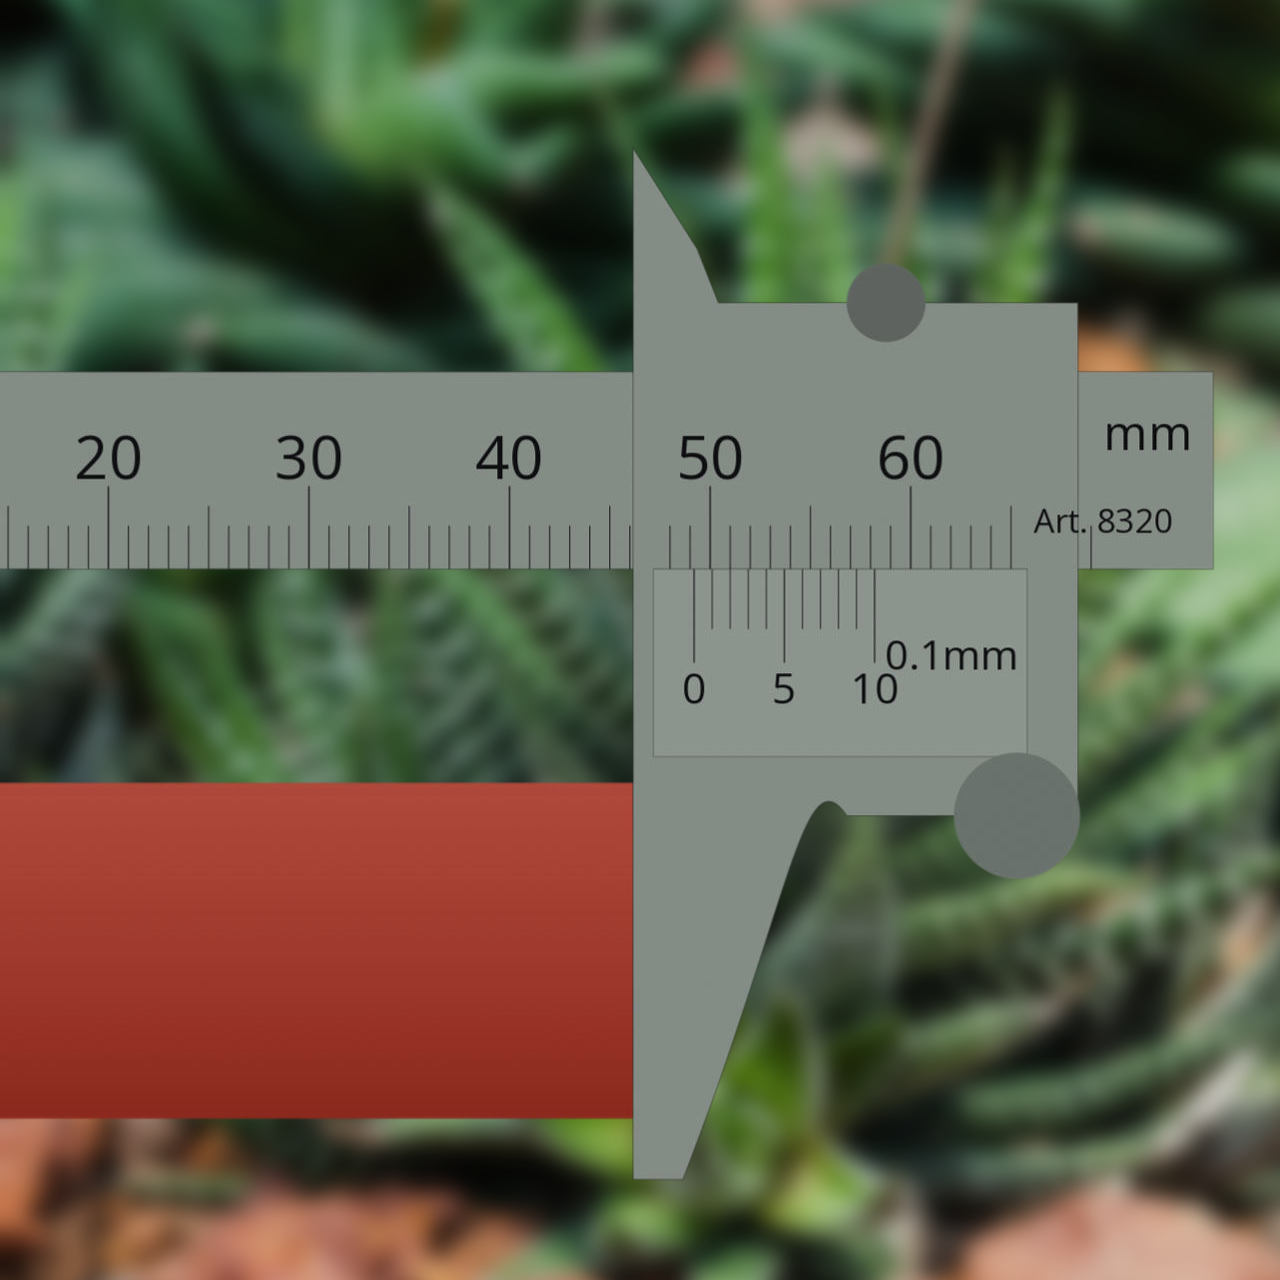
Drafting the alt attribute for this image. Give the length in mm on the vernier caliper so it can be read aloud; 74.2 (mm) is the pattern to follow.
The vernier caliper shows 49.2 (mm)
